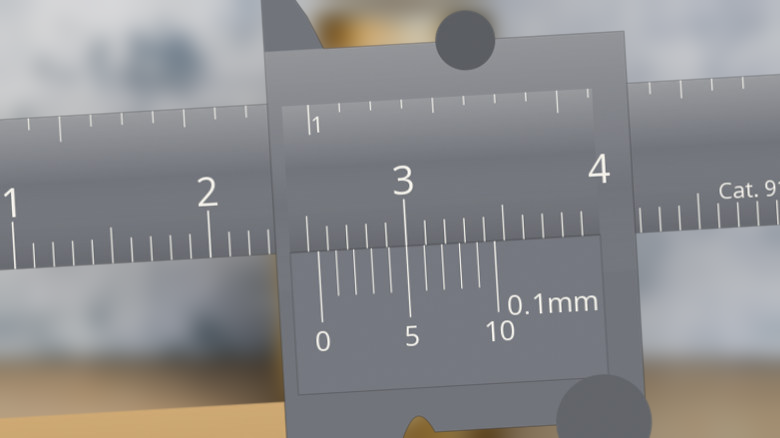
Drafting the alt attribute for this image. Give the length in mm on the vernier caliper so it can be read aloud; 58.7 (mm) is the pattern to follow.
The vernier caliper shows 25.5 (mm)
